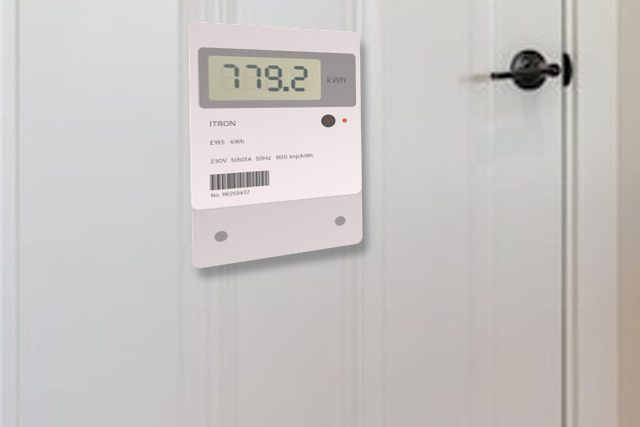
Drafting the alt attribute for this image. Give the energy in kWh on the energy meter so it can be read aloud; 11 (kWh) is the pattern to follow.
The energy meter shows 779.2 (kWh)
